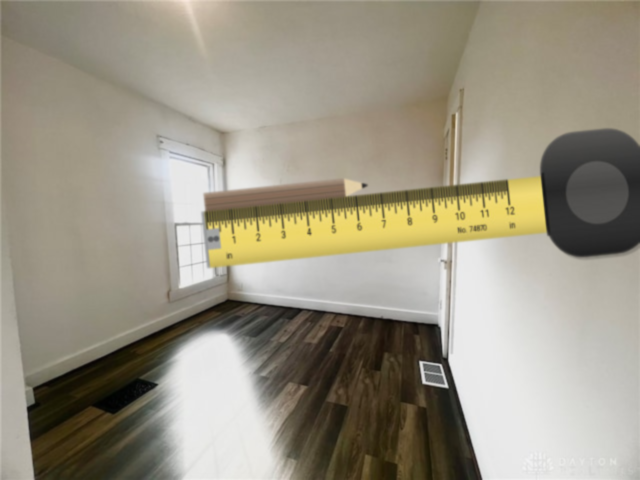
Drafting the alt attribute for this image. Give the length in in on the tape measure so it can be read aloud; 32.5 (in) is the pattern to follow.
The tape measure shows 6.5 (in)
